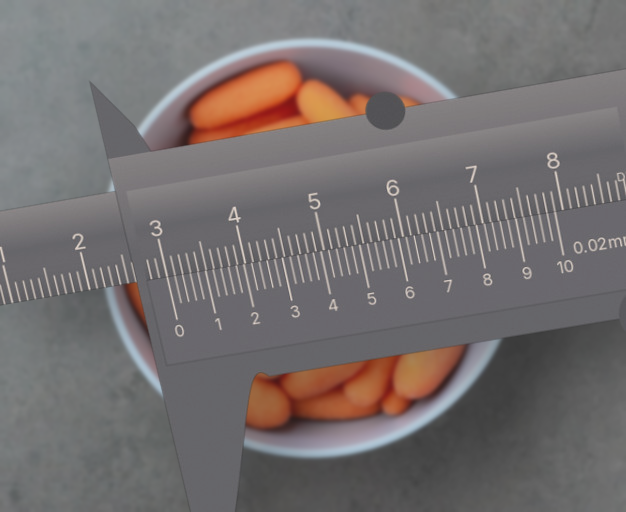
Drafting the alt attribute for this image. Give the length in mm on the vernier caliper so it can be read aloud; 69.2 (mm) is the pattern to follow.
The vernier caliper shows 30.0 (mm)
